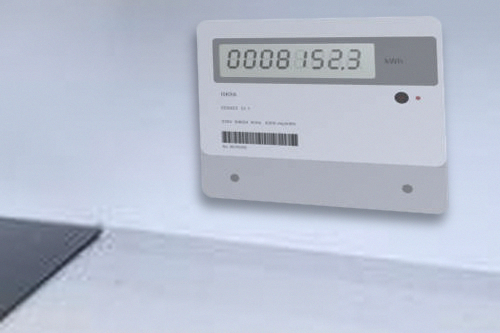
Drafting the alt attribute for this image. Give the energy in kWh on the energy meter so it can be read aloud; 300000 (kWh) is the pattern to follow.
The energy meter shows 8152.3 (kWh)
